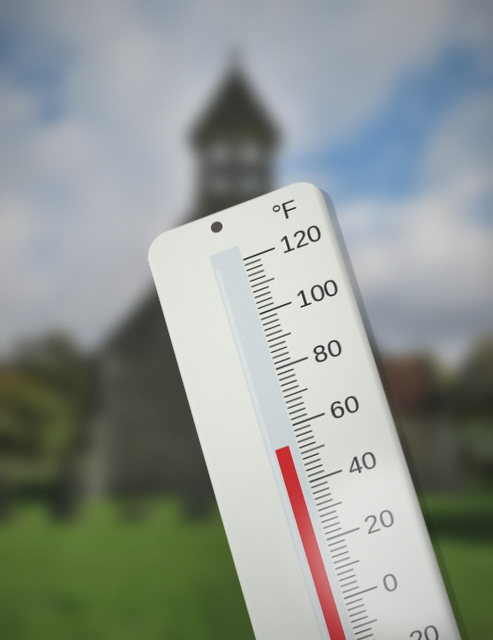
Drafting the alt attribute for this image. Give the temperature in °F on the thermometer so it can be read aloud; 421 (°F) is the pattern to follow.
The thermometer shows 54 (°F)
